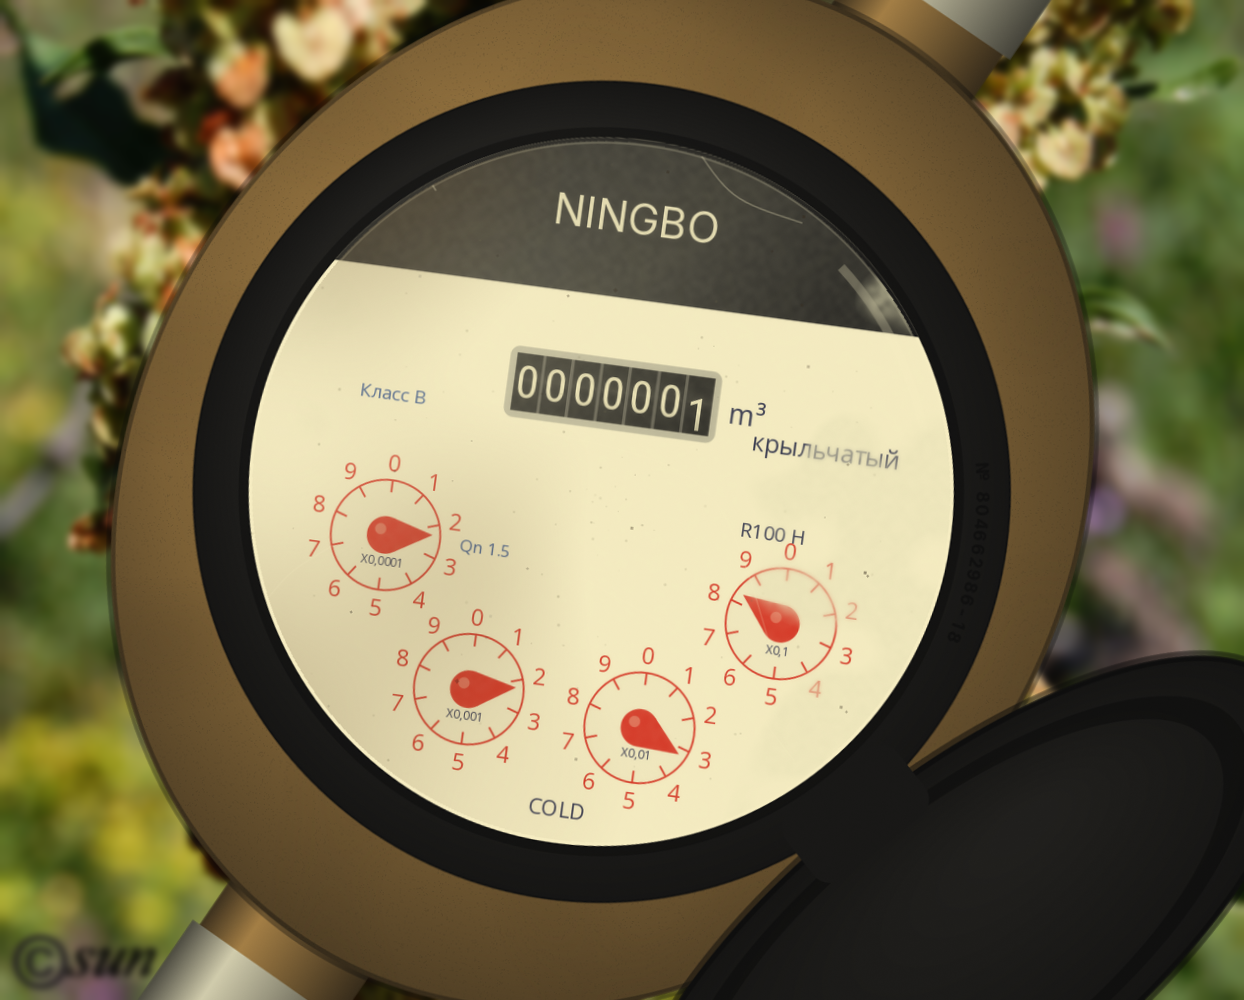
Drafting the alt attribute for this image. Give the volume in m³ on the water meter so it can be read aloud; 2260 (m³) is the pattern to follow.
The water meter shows 0.8322 (m³)
